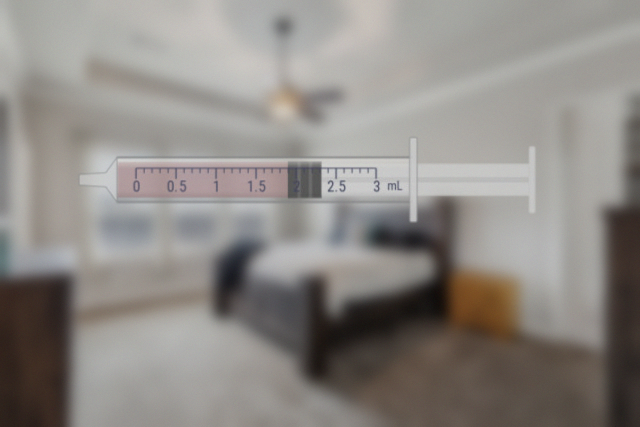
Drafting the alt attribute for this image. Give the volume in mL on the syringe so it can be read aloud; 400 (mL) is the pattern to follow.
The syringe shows 1.9 (mL)
